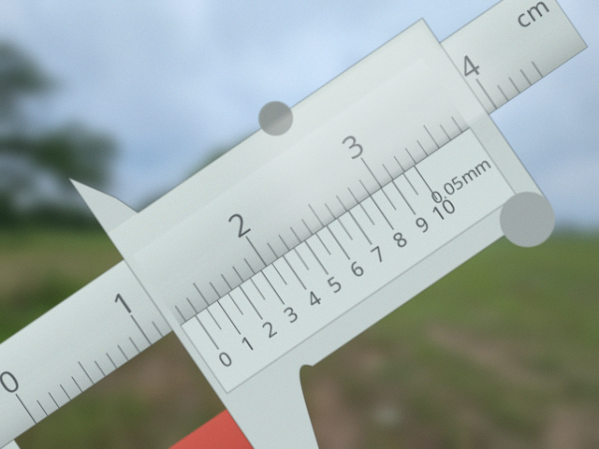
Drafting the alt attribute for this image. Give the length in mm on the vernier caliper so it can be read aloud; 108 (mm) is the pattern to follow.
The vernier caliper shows 13.8 (mm)
